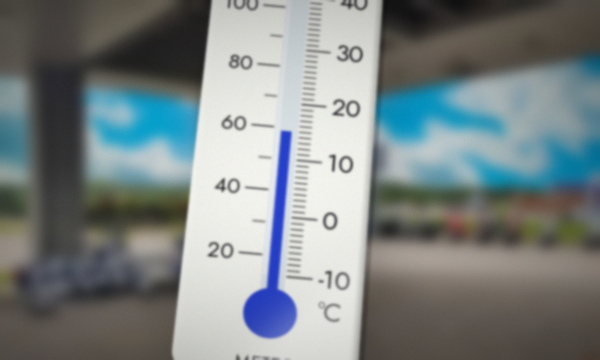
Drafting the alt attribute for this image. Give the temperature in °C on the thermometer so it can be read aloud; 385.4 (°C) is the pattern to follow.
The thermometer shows 15 (°C)
